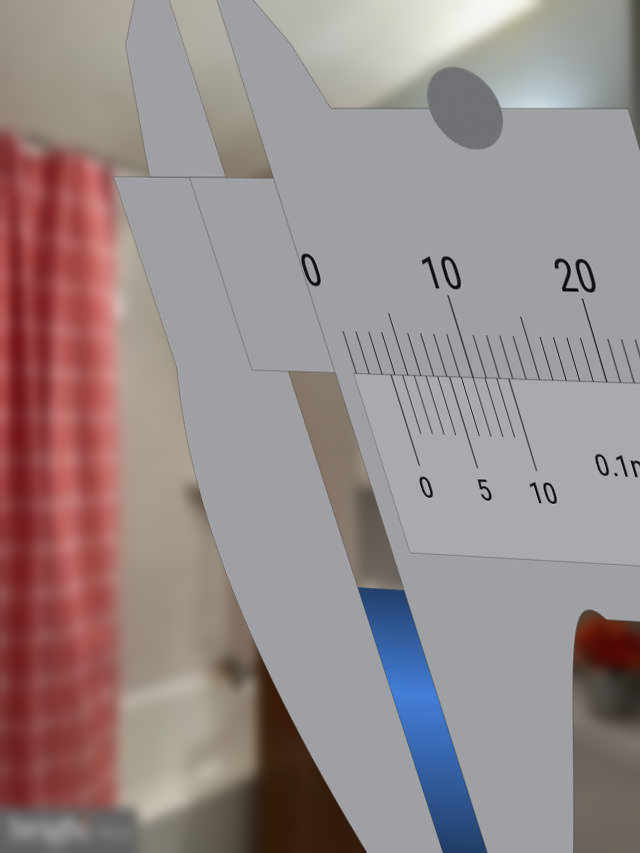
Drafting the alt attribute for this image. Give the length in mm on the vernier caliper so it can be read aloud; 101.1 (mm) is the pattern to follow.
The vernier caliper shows 3.7 (mm)
